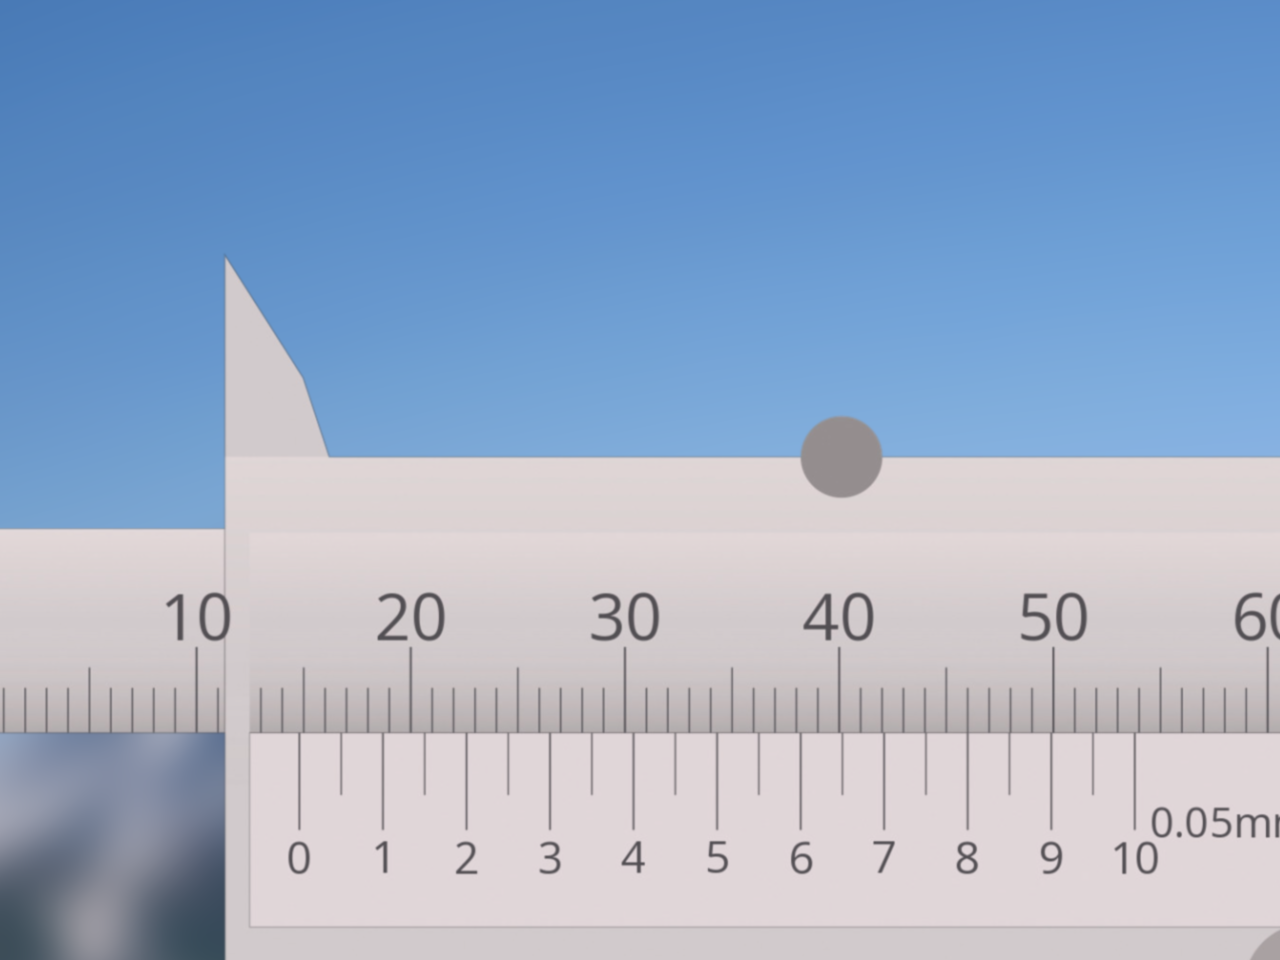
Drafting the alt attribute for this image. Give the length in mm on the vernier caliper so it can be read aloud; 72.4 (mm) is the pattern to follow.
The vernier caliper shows 14.8 (mm)
